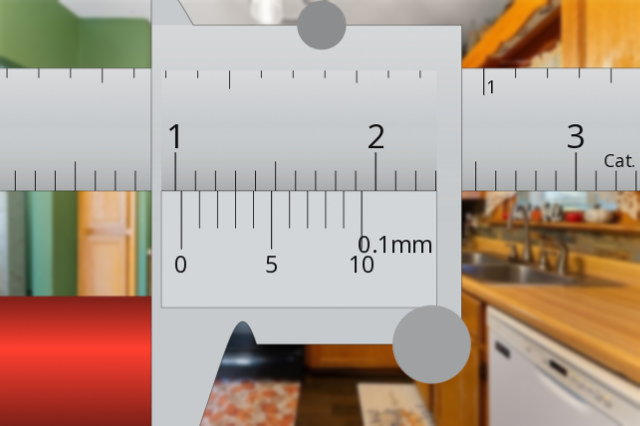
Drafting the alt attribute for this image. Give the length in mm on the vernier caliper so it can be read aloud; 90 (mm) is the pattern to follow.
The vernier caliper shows 10.3 (mm)
